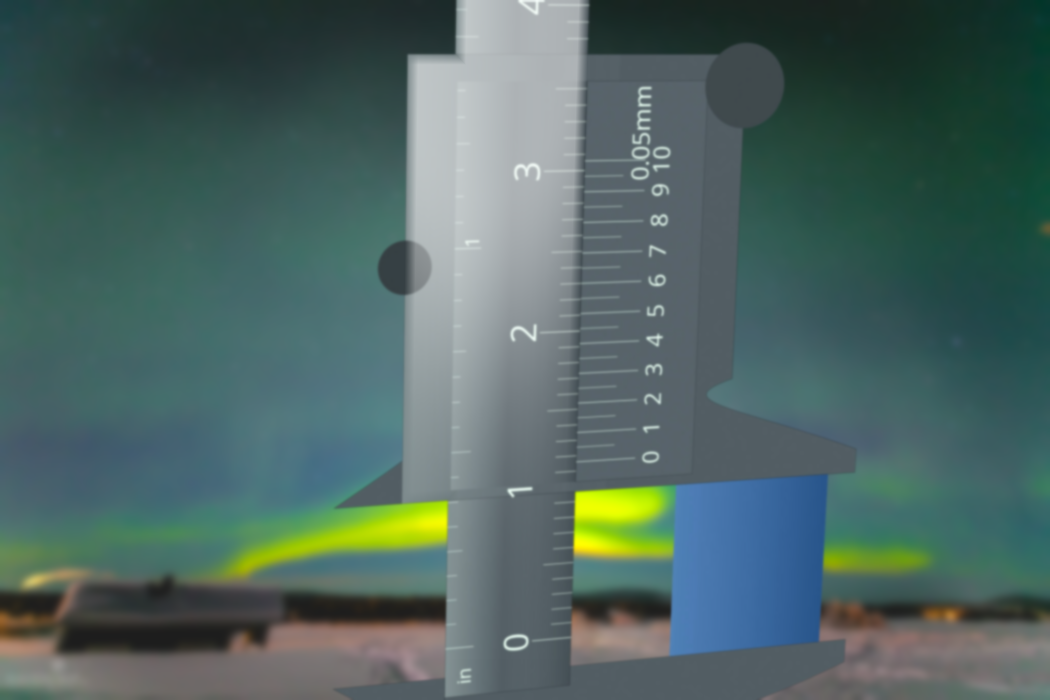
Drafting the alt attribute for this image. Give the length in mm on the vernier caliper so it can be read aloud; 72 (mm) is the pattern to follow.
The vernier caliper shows 11.6 (mm)
